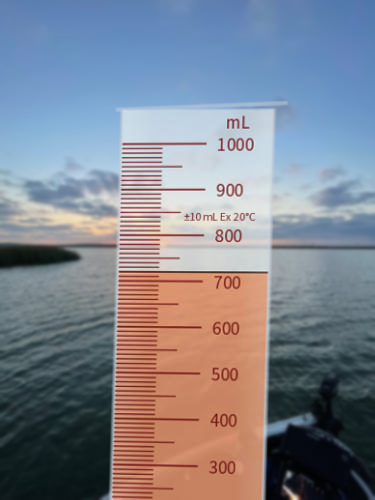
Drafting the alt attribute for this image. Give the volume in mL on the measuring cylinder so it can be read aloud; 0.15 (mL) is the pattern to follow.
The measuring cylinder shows 720 (mL)
